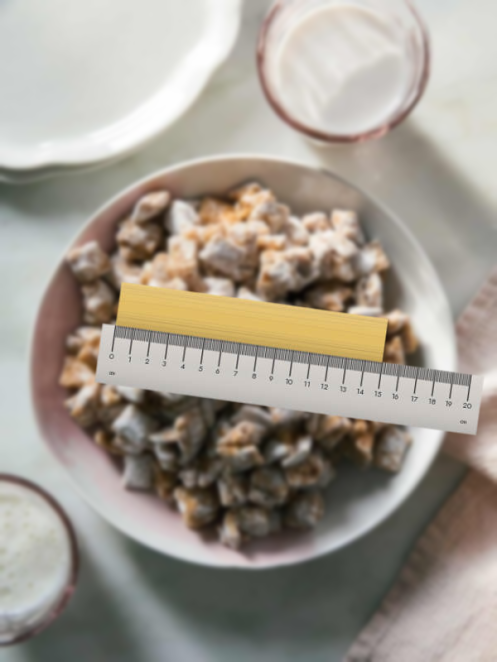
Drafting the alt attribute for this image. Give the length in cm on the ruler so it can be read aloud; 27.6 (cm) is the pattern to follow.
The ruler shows 15 (cm)
